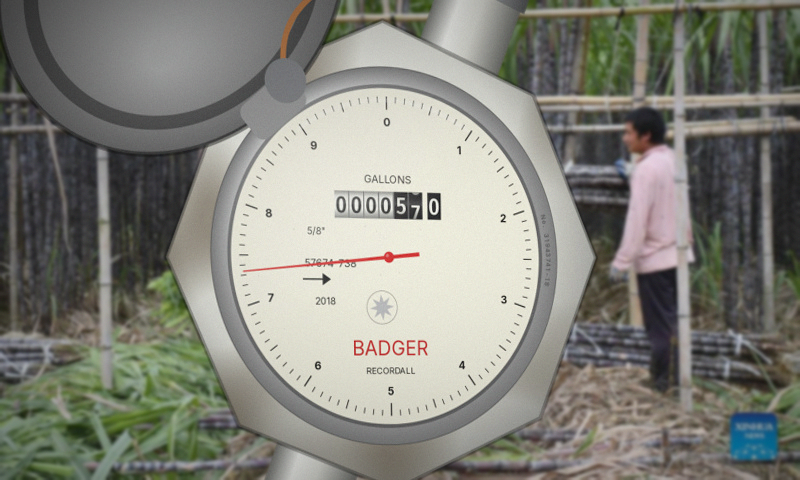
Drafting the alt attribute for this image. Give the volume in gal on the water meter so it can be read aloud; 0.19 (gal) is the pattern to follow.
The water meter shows 567.3 (gal)
